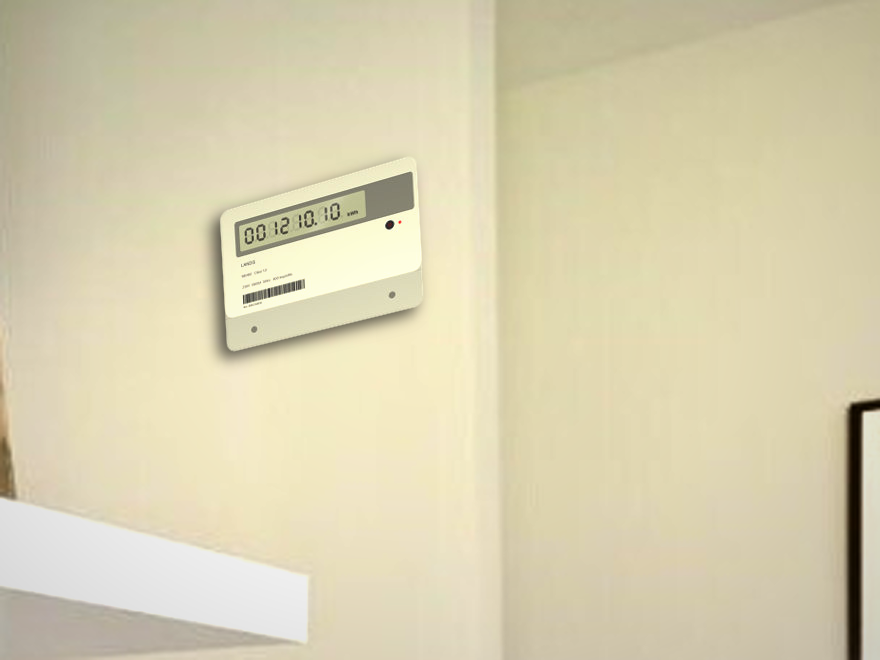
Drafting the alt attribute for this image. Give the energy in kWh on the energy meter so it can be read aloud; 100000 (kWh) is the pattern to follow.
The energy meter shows 1210.10 (kWh)
